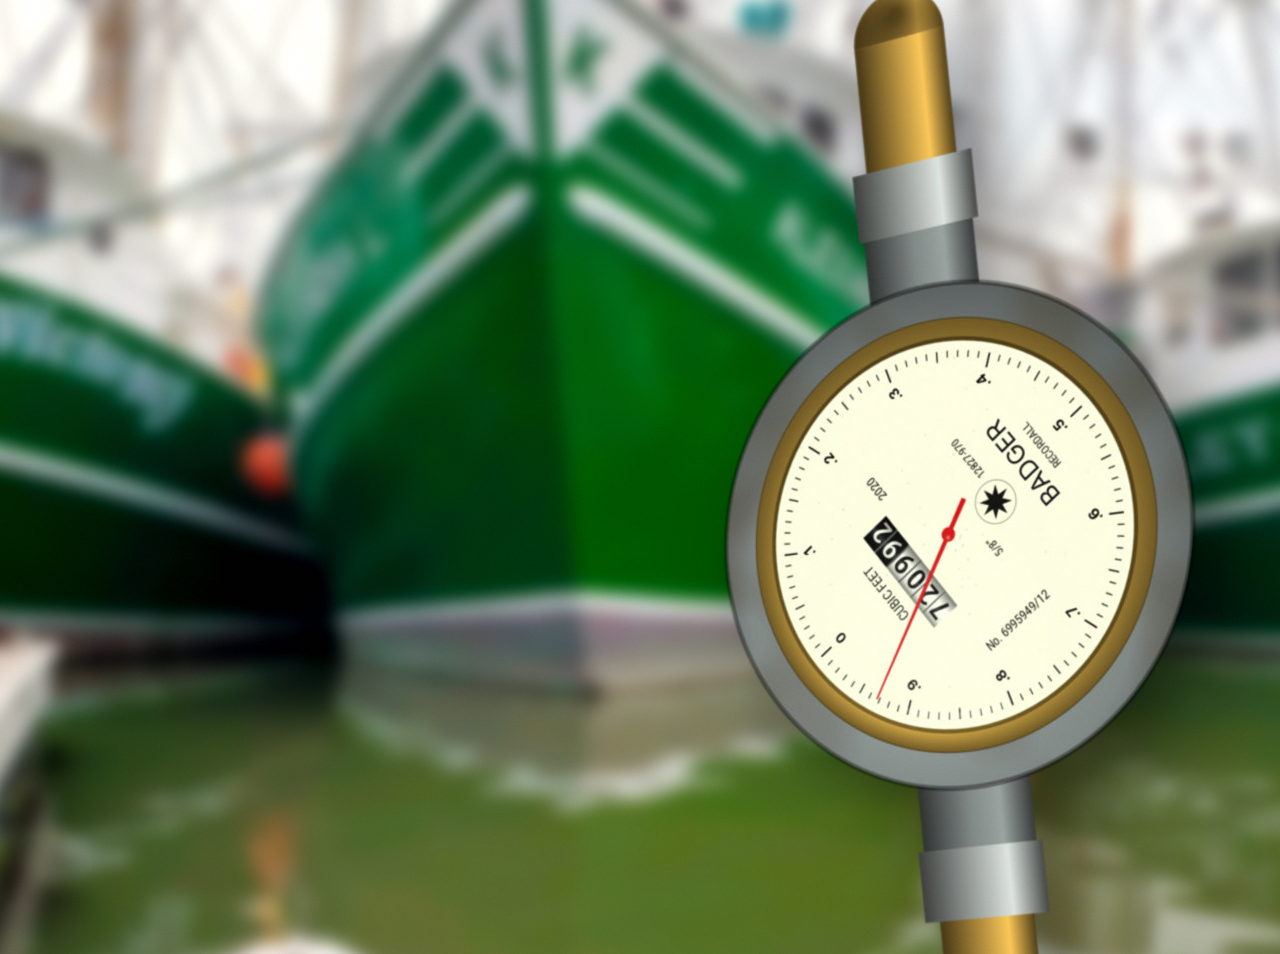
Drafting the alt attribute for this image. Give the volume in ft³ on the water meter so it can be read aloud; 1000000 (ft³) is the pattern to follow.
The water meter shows 720991.93 (ft³)
